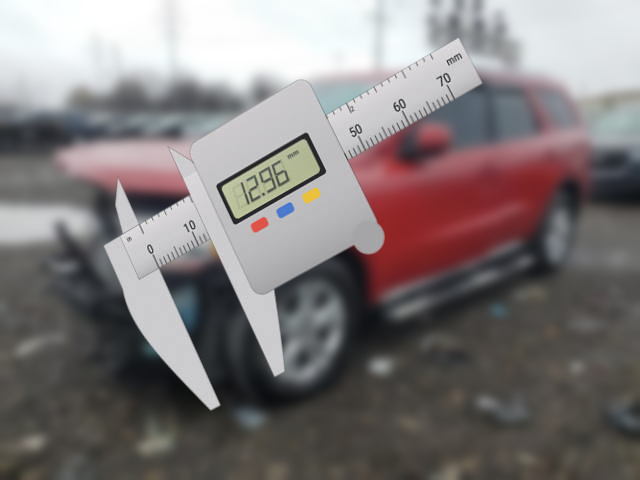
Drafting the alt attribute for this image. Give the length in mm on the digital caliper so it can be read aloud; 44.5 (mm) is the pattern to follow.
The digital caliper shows 12.96 (mm)
